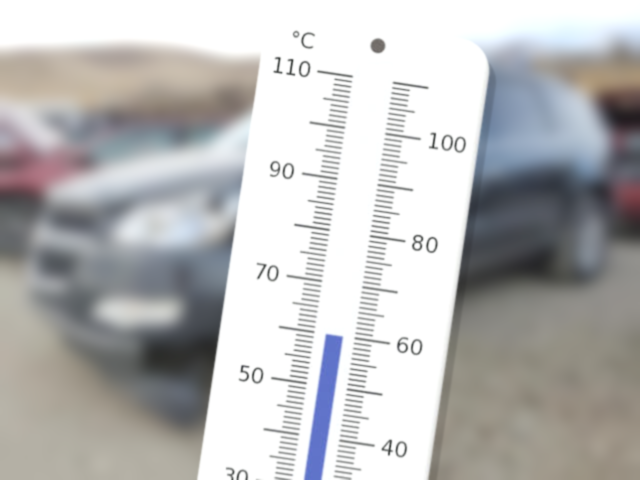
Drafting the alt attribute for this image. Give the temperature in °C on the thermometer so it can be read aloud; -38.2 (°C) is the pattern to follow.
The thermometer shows 60 (°C)
